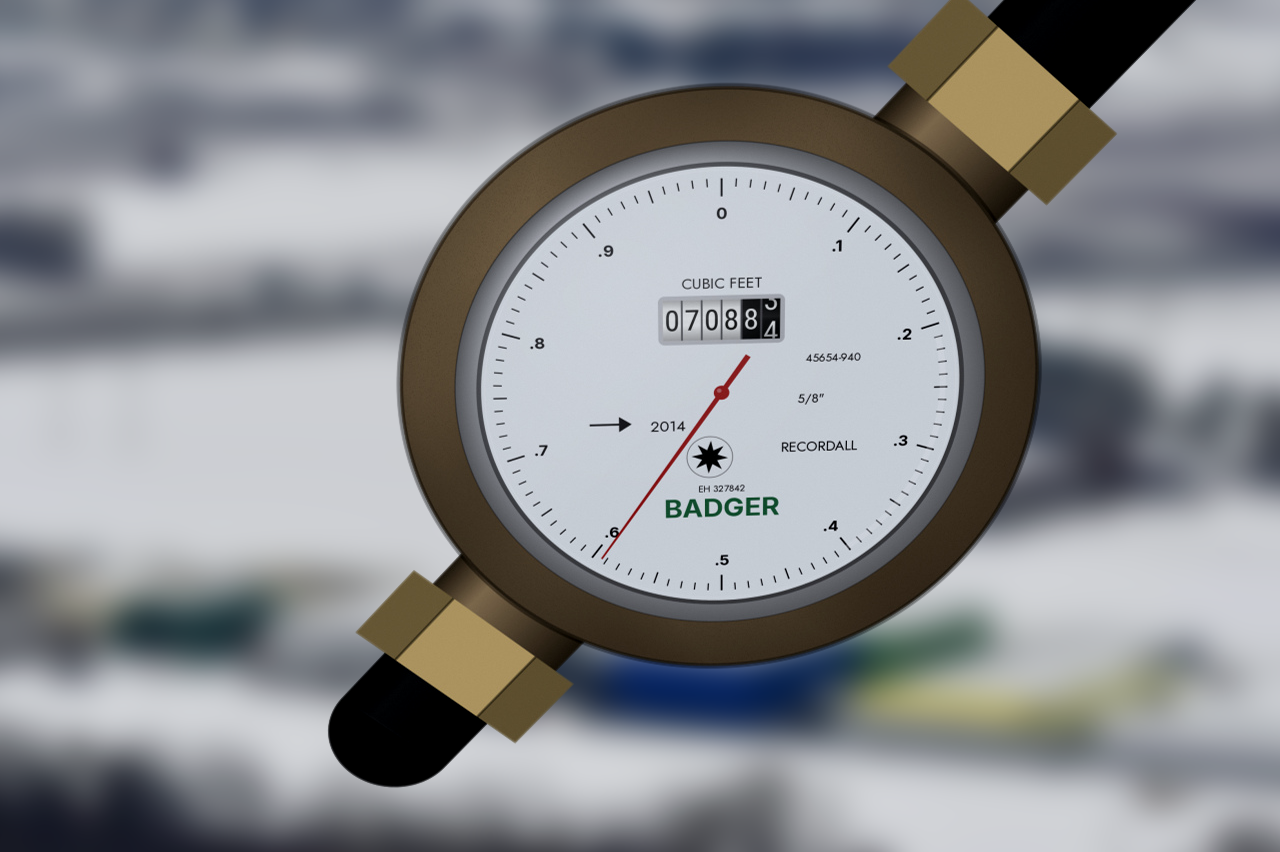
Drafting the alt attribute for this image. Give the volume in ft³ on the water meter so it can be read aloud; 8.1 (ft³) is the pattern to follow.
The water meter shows 70883.59 (ft³)
